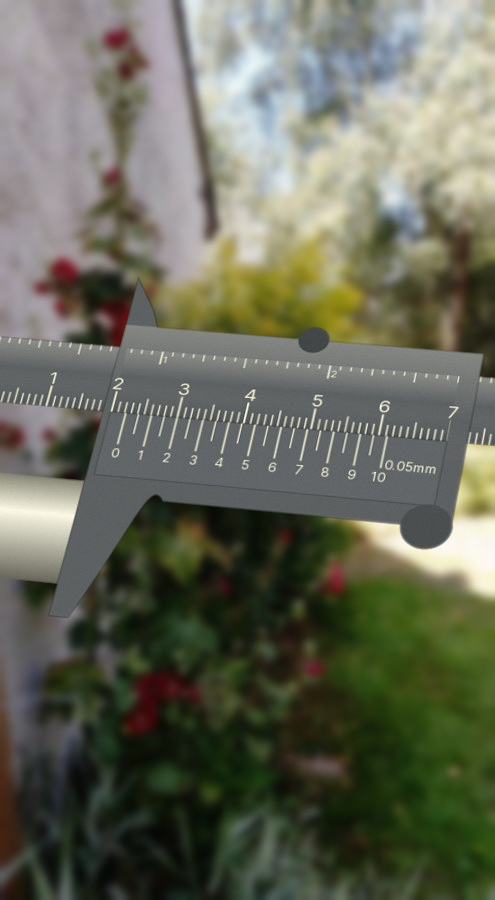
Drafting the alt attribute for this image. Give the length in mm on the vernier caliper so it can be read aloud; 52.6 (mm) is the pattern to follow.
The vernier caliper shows 22.2 (mm)
